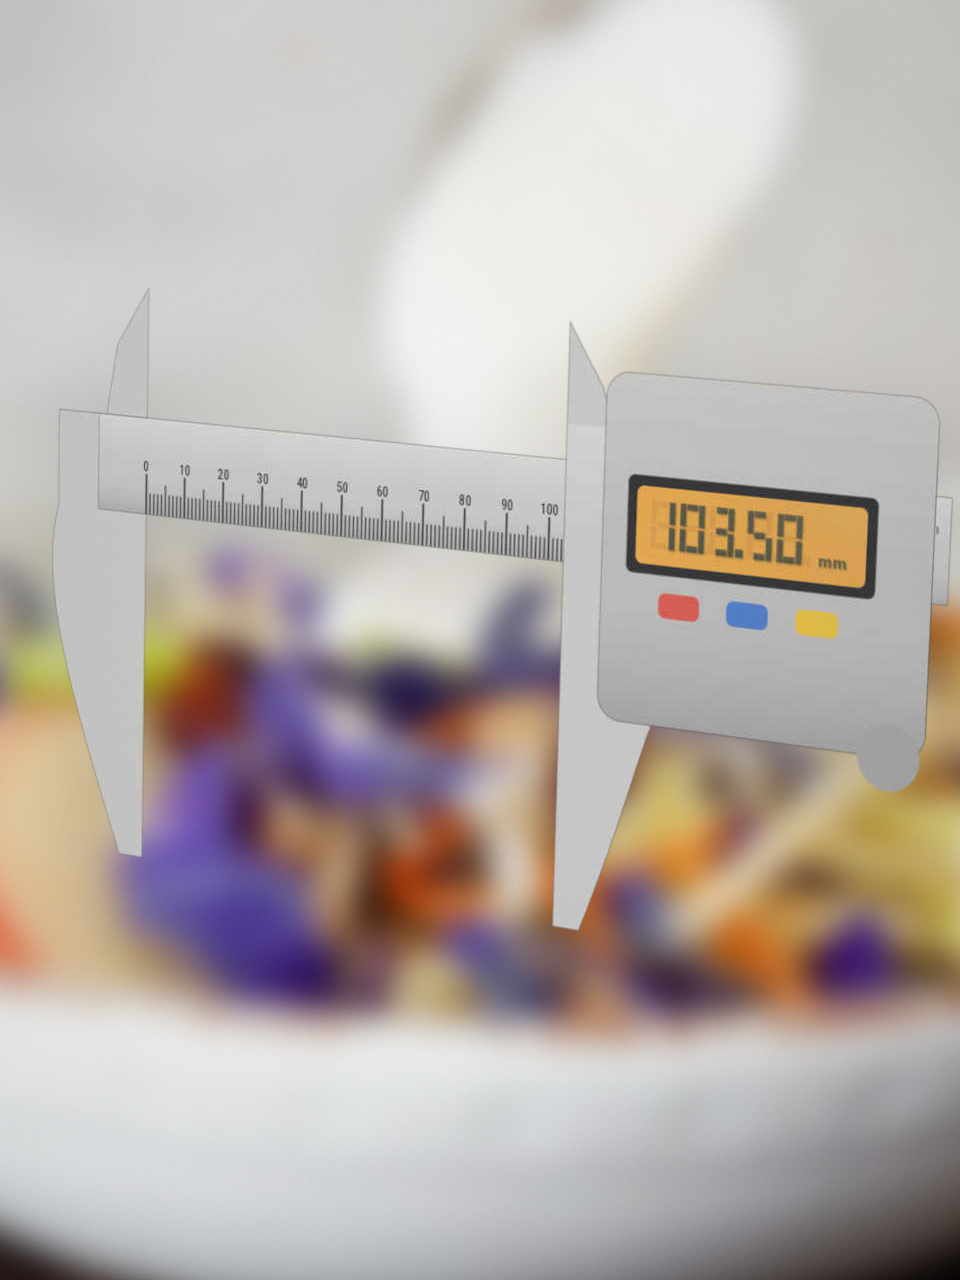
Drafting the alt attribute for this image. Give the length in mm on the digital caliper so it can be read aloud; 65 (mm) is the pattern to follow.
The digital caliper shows 103.50 (mm)
